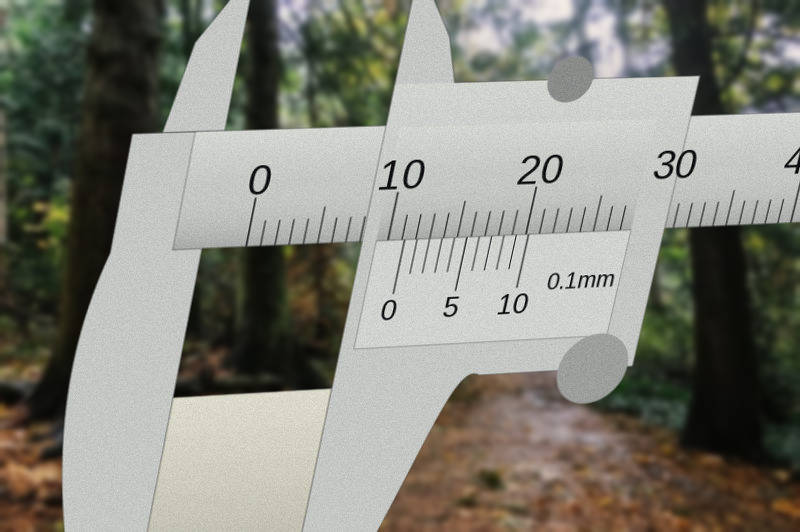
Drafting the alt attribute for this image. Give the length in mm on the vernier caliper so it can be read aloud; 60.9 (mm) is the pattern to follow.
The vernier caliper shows 11.2 (mm)
